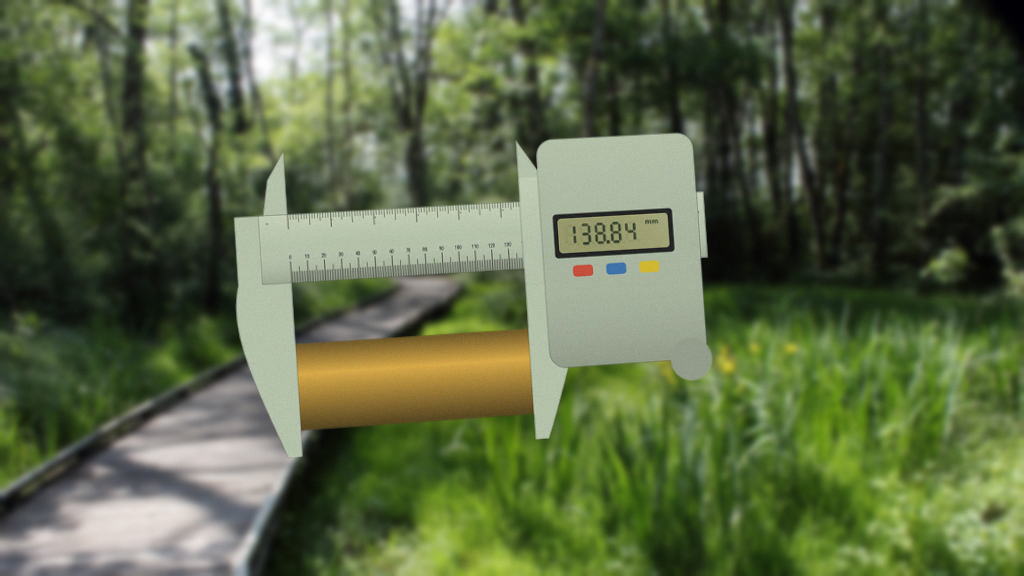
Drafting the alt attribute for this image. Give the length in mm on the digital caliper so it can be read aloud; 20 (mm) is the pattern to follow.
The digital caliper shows 138.84 (mm)
